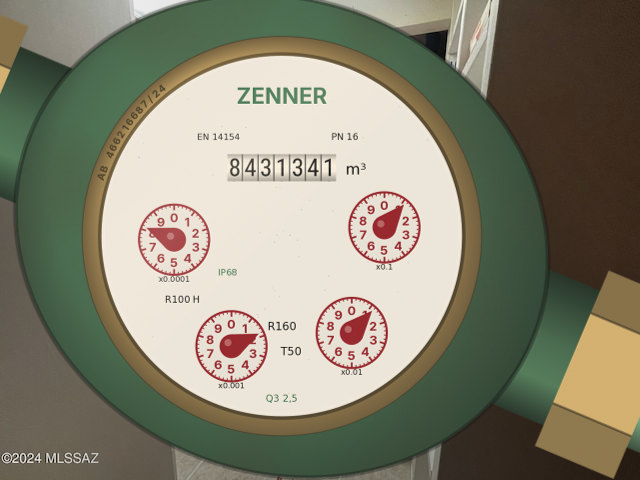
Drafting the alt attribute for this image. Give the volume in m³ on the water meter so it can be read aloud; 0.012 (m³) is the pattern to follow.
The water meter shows 8431341.1118 (m³)
